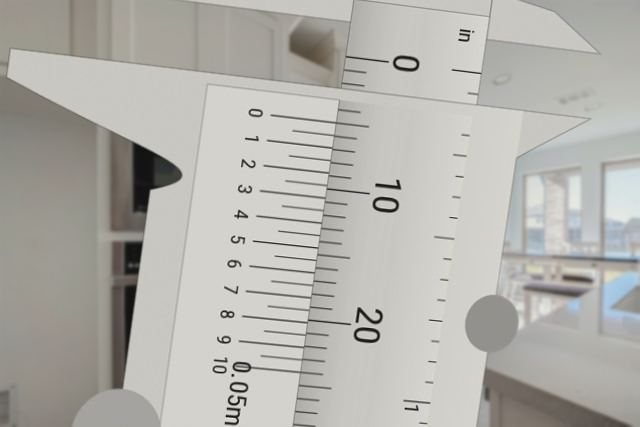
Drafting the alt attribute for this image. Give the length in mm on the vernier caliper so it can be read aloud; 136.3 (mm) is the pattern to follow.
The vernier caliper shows 5.0 (mm)
